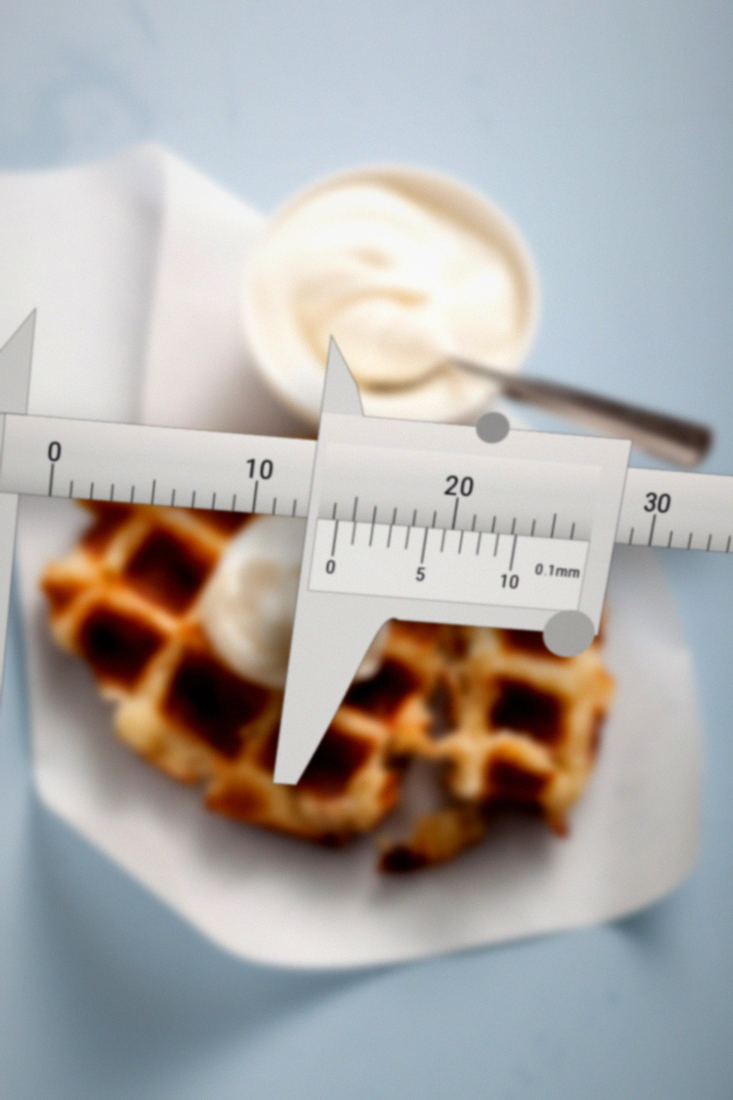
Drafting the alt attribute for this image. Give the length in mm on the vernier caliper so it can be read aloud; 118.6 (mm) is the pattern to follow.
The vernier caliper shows 14.2 (mm)
